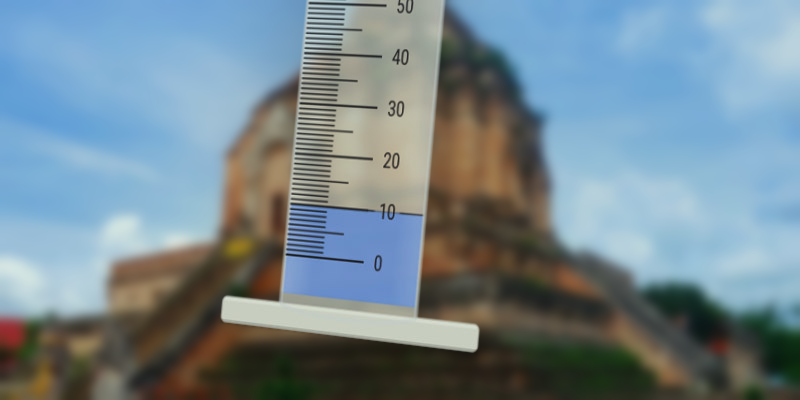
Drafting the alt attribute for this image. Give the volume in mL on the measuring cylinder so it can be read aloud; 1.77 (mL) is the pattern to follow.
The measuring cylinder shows 10 (mL)
